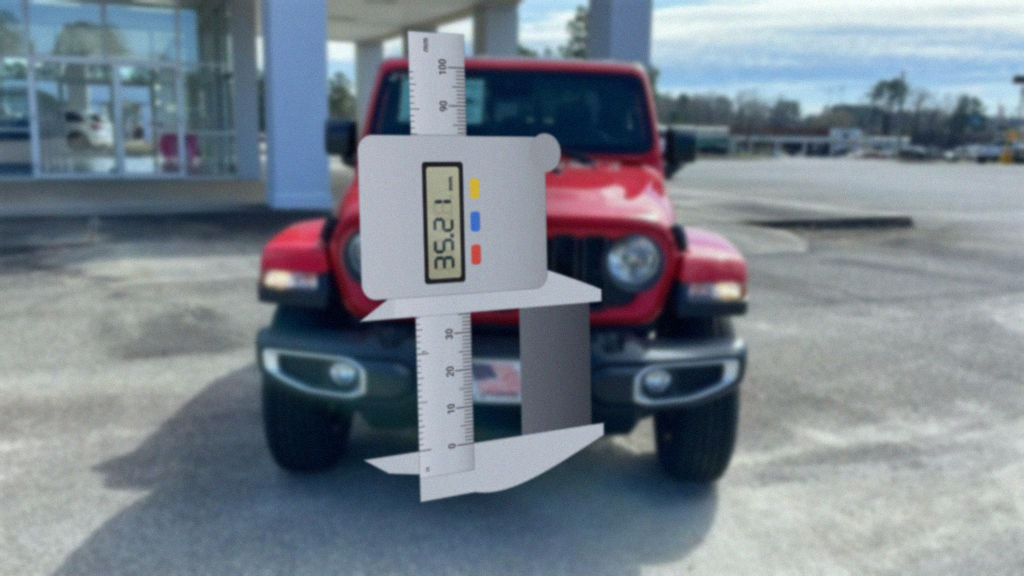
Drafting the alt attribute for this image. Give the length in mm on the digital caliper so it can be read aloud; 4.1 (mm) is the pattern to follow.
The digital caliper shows 35.21 (mm)
